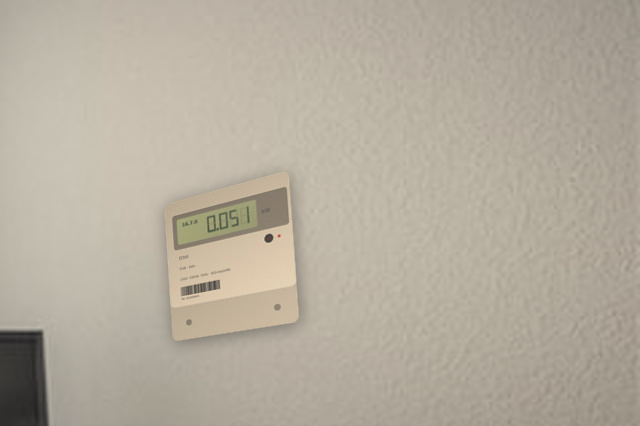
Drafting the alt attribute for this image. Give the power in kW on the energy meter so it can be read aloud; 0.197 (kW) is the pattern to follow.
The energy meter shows 0.051 (kW)
